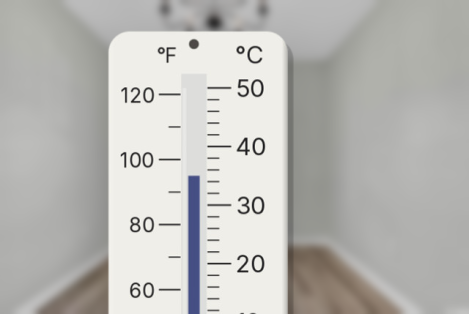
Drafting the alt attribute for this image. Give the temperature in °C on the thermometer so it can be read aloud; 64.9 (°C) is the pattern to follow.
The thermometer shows 35 (°C)
